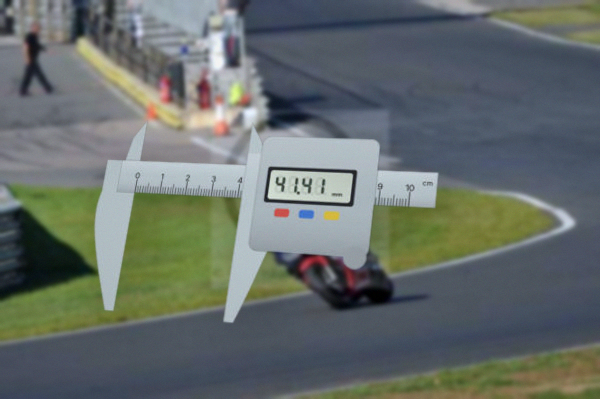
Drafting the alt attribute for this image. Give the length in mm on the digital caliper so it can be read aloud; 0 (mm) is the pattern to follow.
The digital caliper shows 41.41 (mm)
